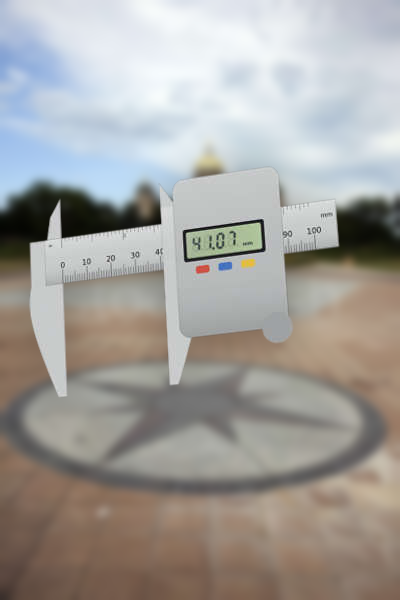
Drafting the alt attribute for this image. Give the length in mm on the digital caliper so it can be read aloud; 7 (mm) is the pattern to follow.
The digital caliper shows 41.07 (mm)
